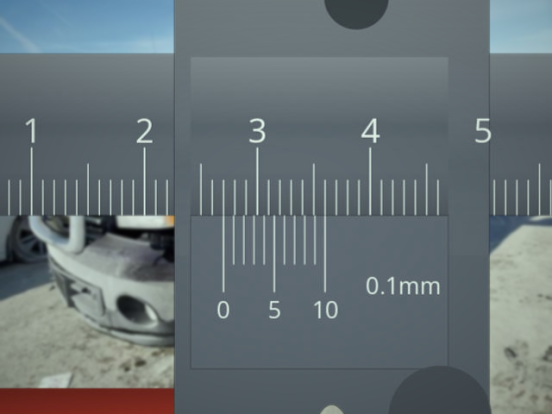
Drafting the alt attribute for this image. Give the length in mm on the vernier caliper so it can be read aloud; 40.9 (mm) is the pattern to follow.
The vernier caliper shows 27.0 (mm)
